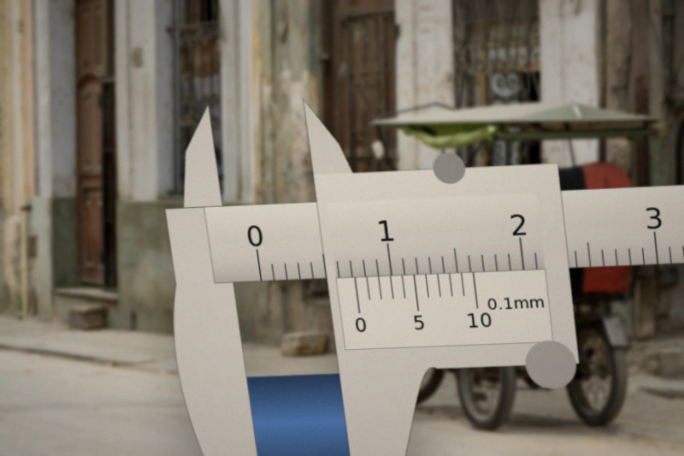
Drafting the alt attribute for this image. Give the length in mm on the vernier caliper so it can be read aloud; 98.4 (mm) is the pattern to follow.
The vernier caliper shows 7.2 (mm)
